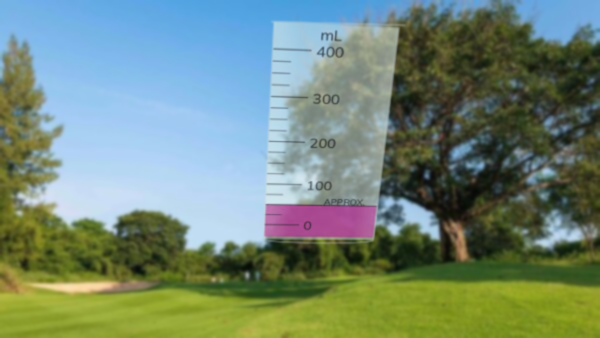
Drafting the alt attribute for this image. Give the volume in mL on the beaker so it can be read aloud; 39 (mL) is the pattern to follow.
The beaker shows 50 (mL)
